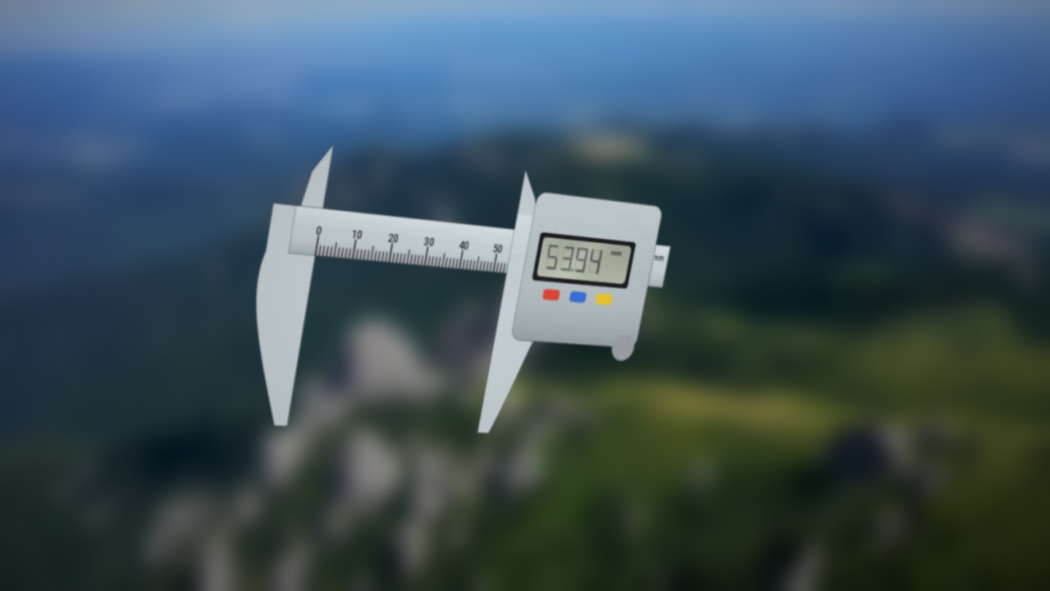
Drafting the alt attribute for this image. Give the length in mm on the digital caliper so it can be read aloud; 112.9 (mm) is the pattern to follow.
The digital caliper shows 53.94 (mm)
